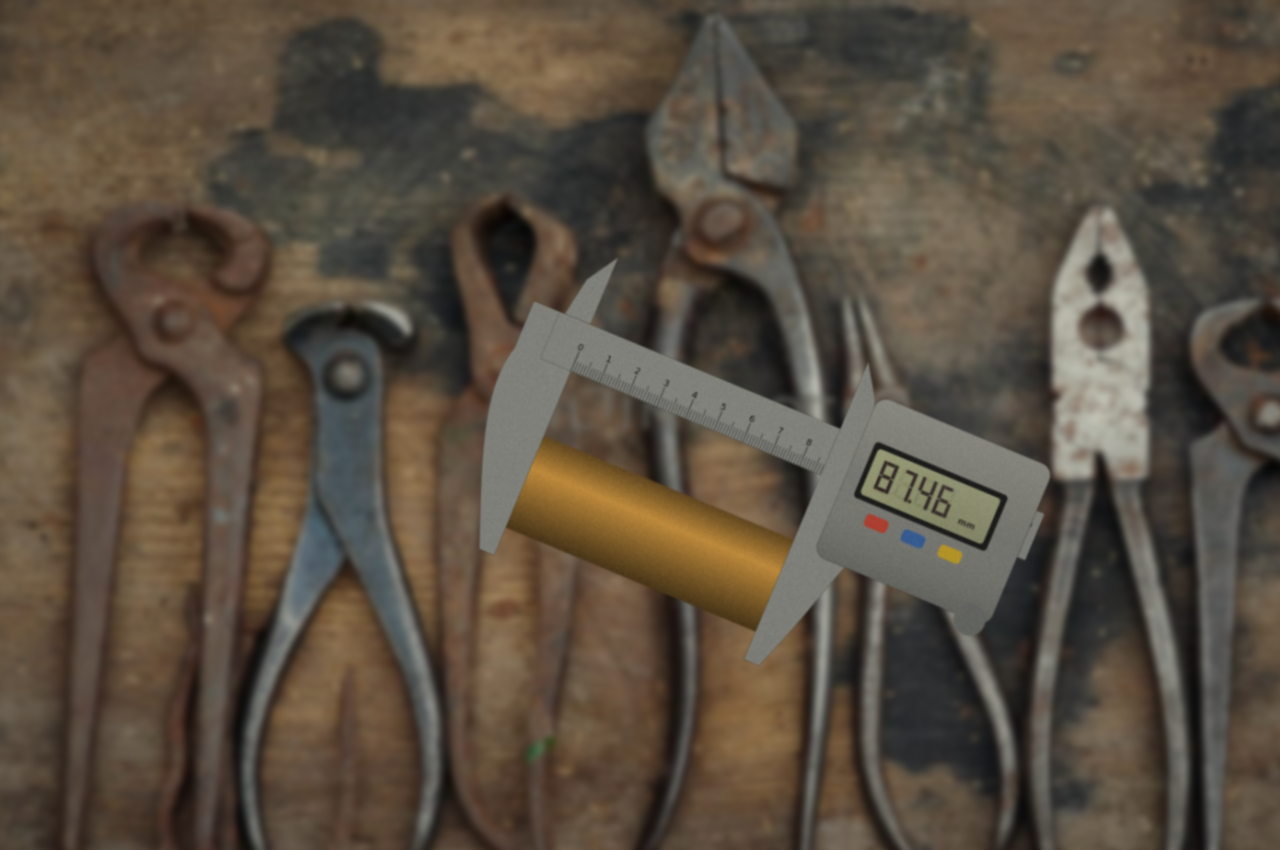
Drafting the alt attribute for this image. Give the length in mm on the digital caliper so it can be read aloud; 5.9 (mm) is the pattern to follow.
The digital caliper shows 87.46 (mm)
